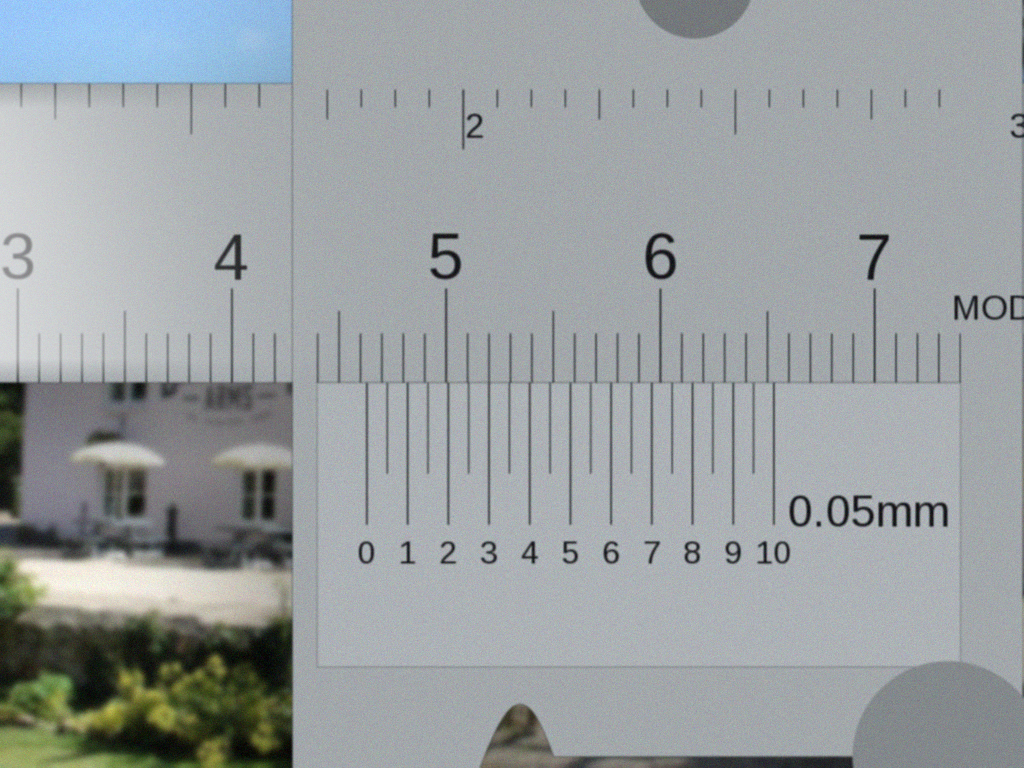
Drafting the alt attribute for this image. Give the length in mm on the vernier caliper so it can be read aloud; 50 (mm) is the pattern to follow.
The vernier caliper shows 46.3 (mm)
